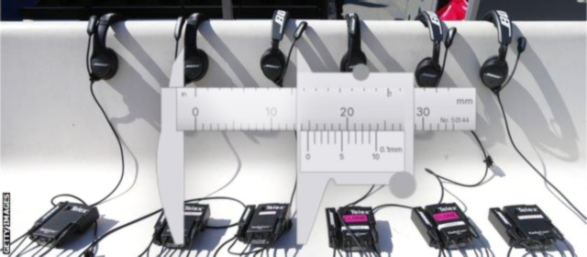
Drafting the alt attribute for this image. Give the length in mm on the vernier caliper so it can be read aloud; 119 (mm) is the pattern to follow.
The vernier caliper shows 14.8 (mm)
